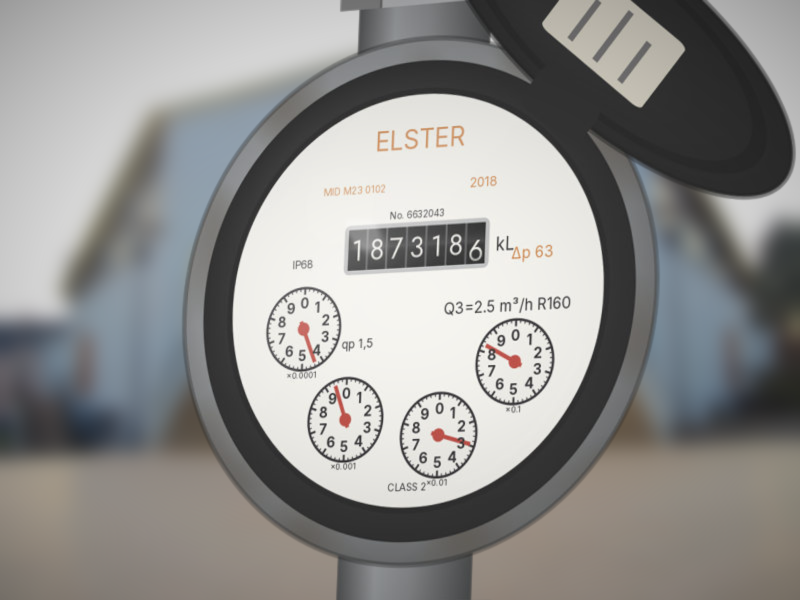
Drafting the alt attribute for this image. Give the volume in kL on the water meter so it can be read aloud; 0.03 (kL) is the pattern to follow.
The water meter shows 1873185.8294 (kL)
